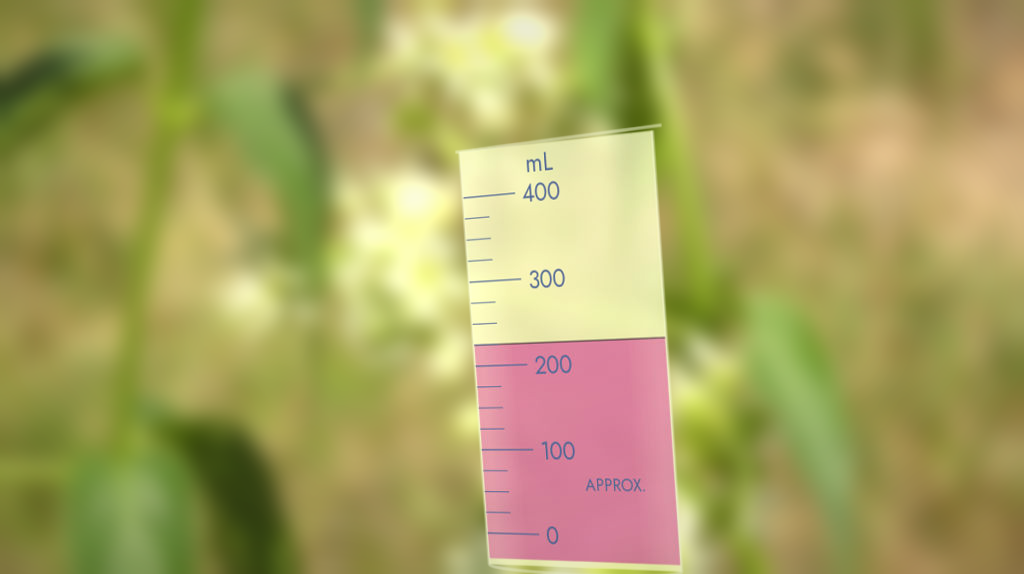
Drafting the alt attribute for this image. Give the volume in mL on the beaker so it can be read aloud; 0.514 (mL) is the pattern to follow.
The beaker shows 225 (mL)
